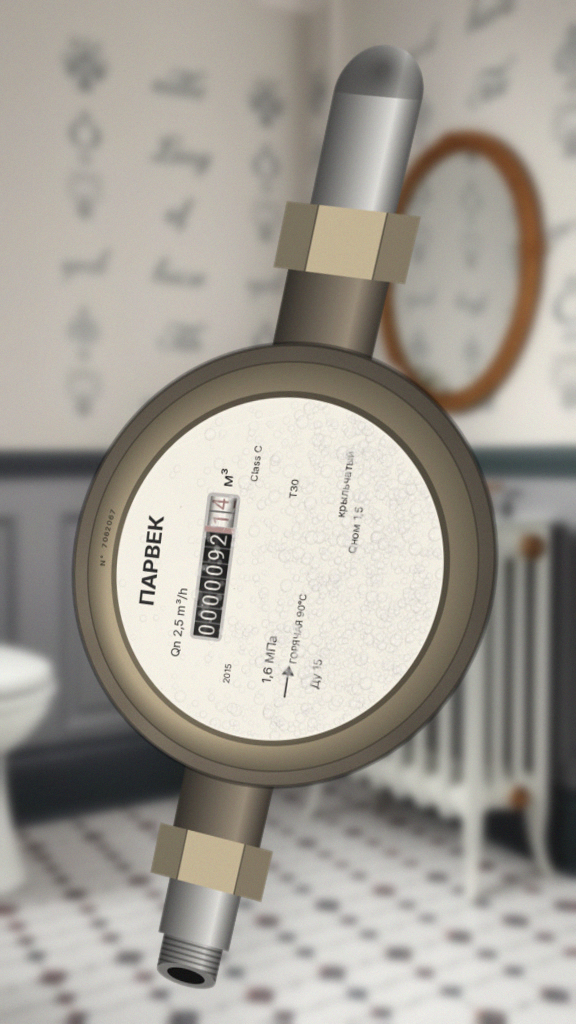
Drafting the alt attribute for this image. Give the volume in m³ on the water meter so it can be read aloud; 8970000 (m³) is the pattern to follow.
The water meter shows 92.14 (m³)
